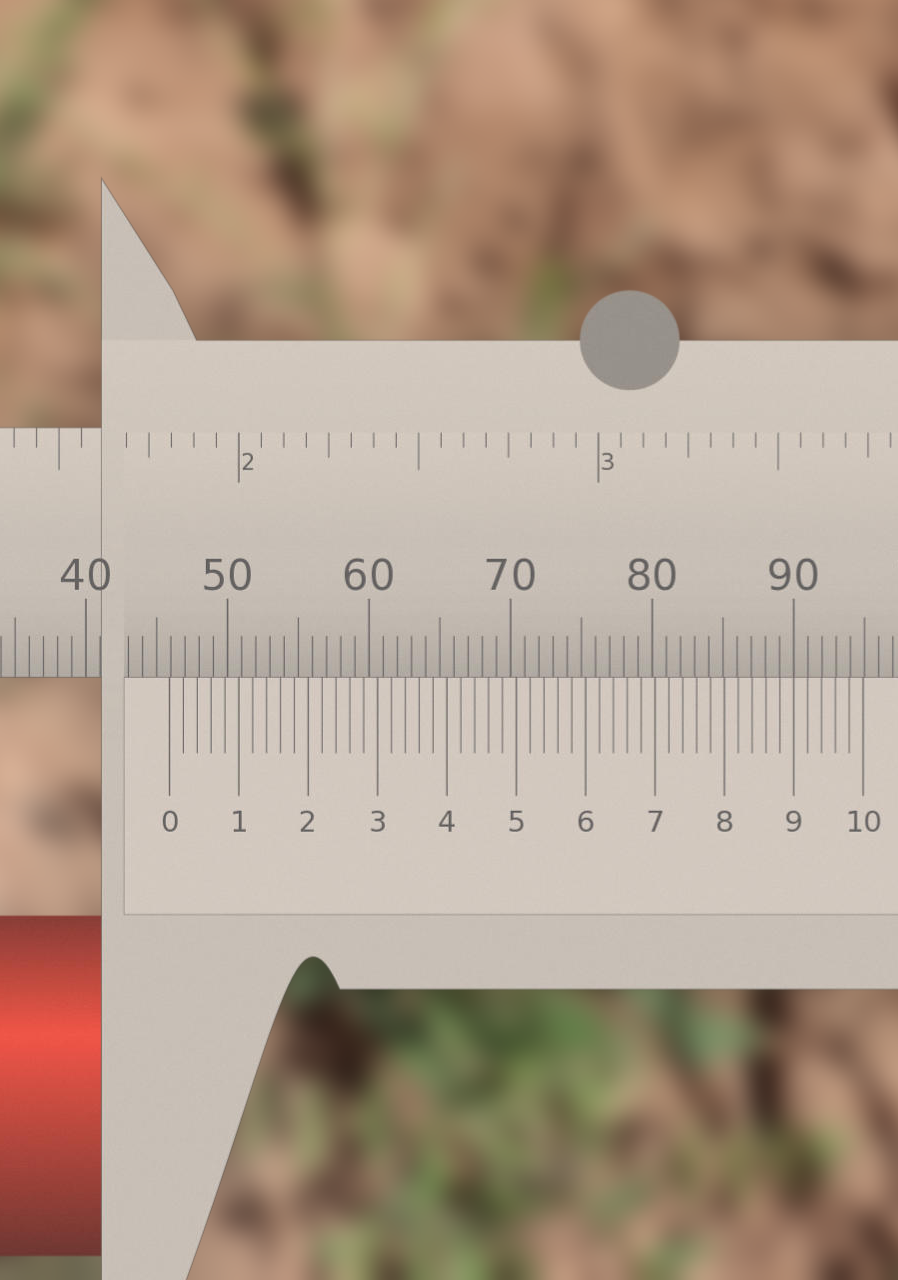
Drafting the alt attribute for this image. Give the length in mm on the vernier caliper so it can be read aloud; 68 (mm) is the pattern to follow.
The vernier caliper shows 45.9 (mm)
